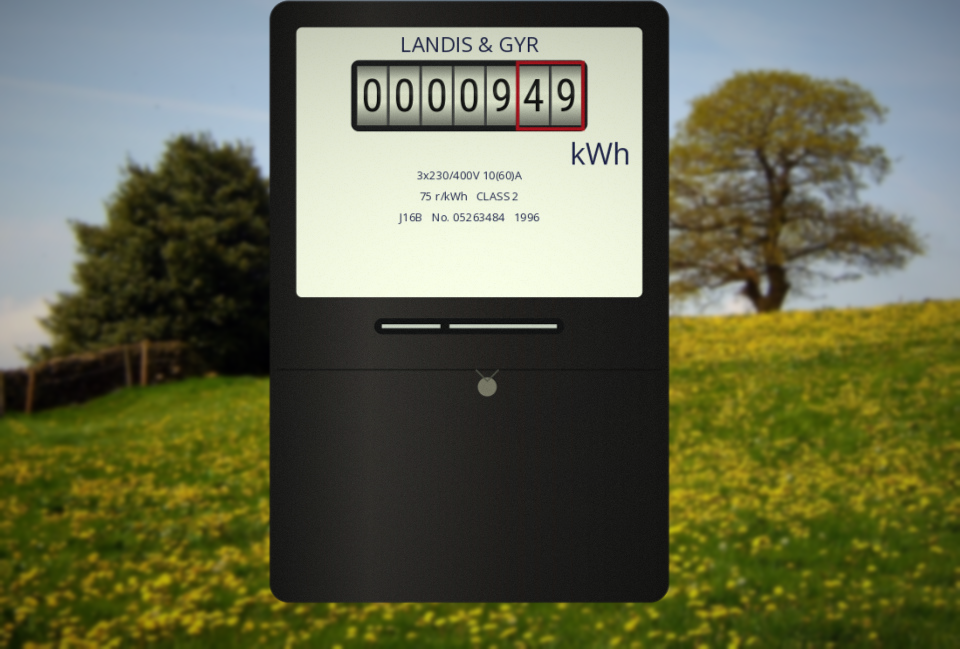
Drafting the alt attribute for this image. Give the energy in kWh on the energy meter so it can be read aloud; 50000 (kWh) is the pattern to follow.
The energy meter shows 9.49 (kWh)
